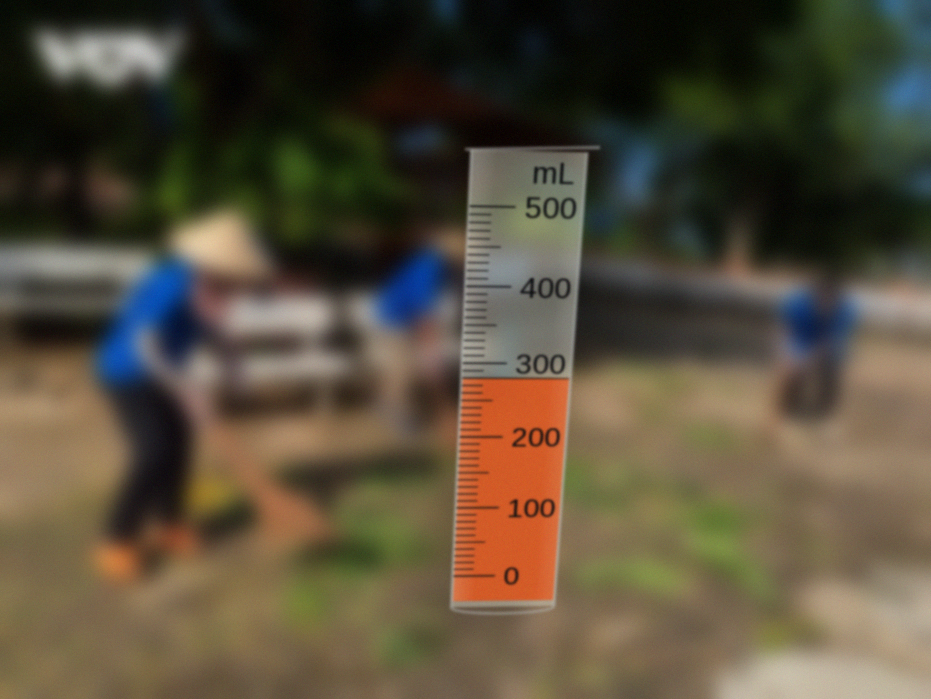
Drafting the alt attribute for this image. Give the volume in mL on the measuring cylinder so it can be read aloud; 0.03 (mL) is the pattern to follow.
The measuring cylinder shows 280 (mL)
